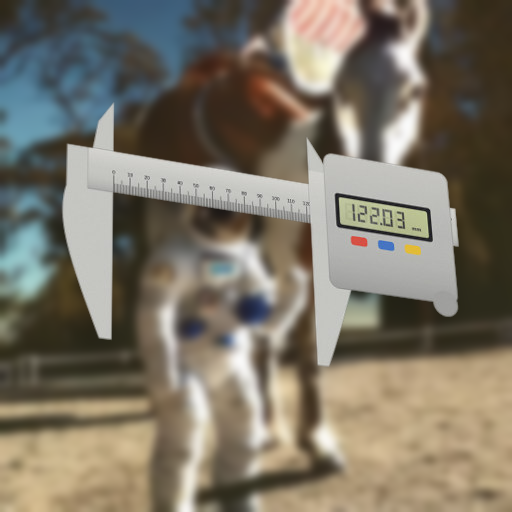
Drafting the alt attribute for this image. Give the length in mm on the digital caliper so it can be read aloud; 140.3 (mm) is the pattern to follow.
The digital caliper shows 122.03 (mm)
